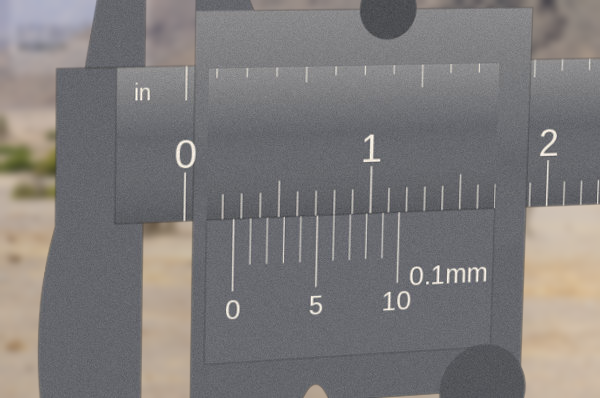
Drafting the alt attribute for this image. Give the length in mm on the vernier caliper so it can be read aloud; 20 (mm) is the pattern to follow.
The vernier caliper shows 2.6 (mm)
